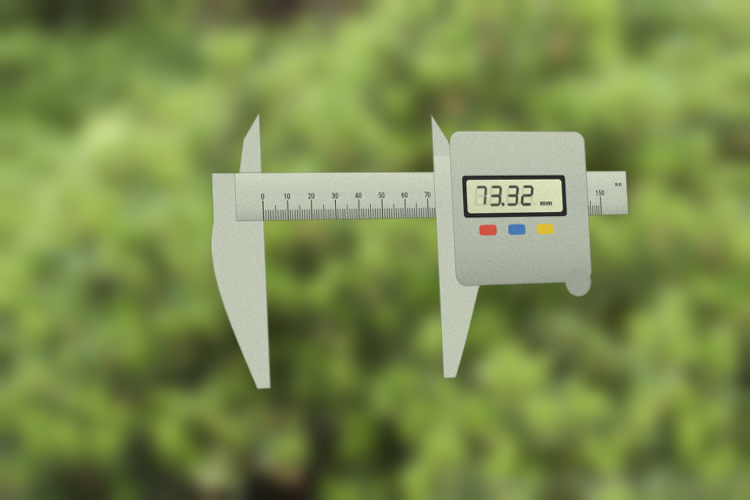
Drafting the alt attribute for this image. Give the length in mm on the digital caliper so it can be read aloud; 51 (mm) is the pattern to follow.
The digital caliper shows 73.32 (mm)
